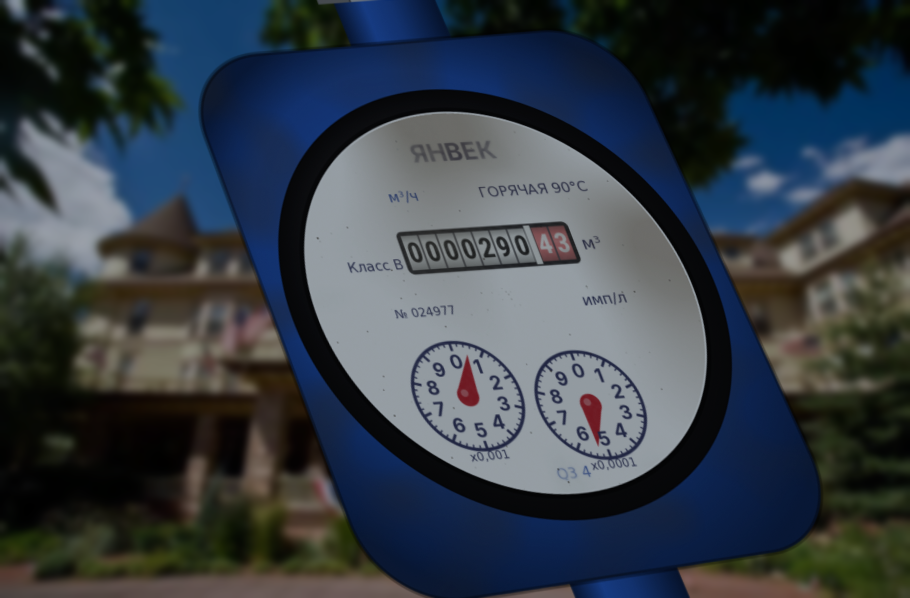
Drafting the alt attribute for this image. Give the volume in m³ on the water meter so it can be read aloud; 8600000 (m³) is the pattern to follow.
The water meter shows 290.4305 (m³)
